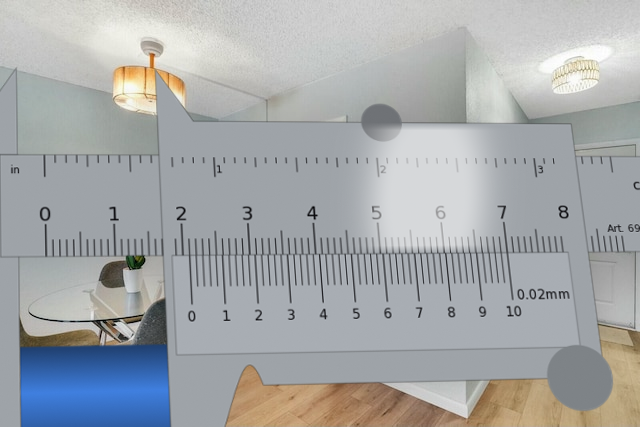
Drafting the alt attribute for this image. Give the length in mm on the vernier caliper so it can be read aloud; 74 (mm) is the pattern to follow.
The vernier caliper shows 21.0 (mm)
